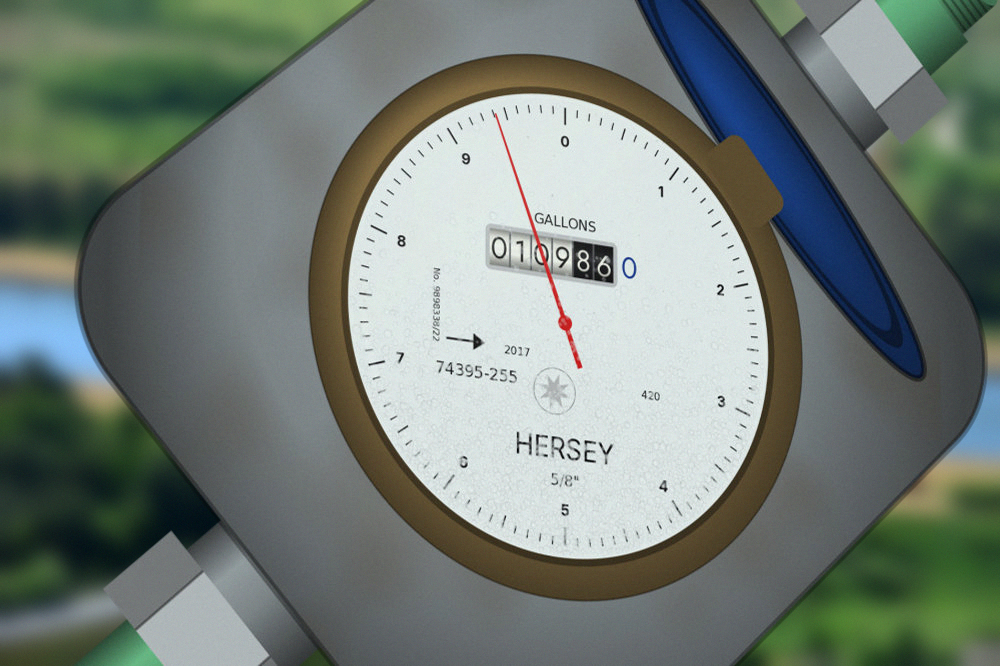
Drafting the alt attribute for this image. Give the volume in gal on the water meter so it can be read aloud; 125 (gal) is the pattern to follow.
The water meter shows 109859.4 (gal)
